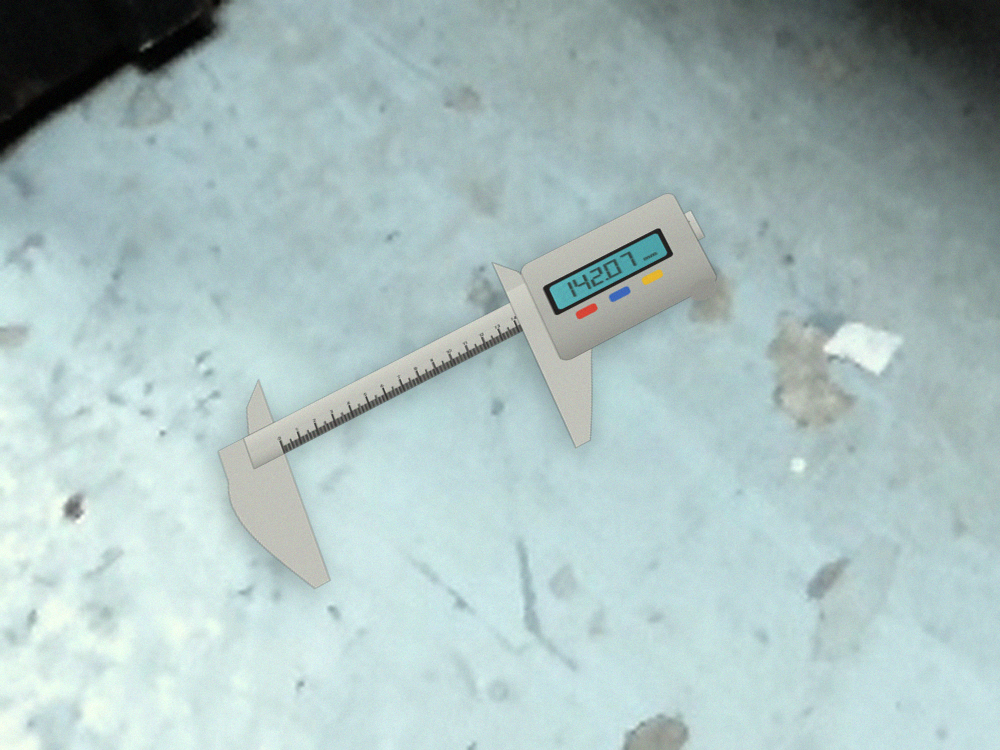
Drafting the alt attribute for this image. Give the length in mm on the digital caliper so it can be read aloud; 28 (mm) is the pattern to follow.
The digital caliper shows 142.07 (mm)
